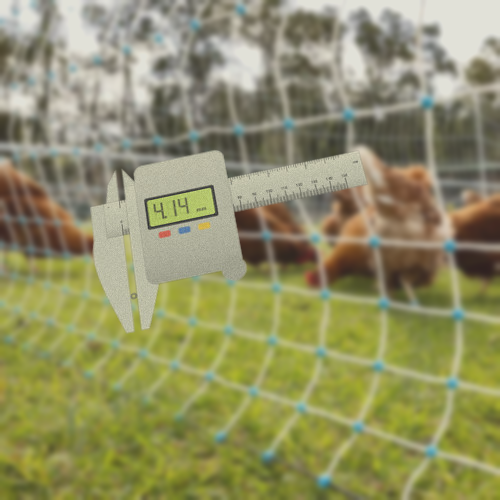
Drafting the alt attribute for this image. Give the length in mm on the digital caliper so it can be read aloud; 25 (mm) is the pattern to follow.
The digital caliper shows 4.14 (mm)
